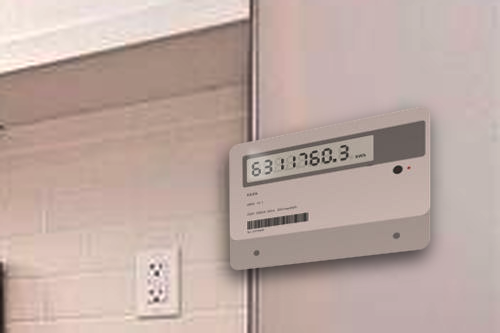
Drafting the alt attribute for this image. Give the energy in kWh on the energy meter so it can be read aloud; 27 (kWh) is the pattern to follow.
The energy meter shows 6311760.3 (kWh)
